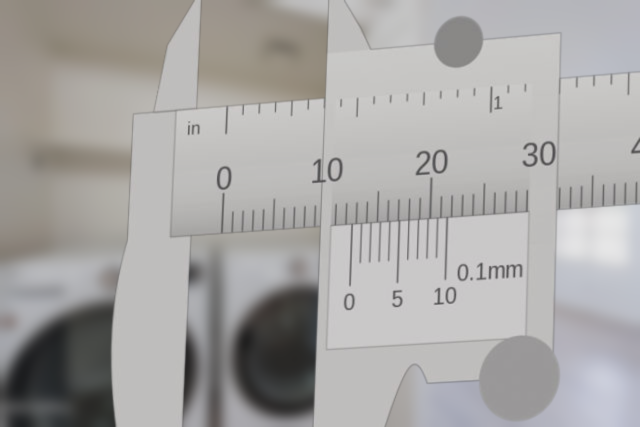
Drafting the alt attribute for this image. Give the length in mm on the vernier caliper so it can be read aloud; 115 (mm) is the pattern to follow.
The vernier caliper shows 12.6 (mm)
